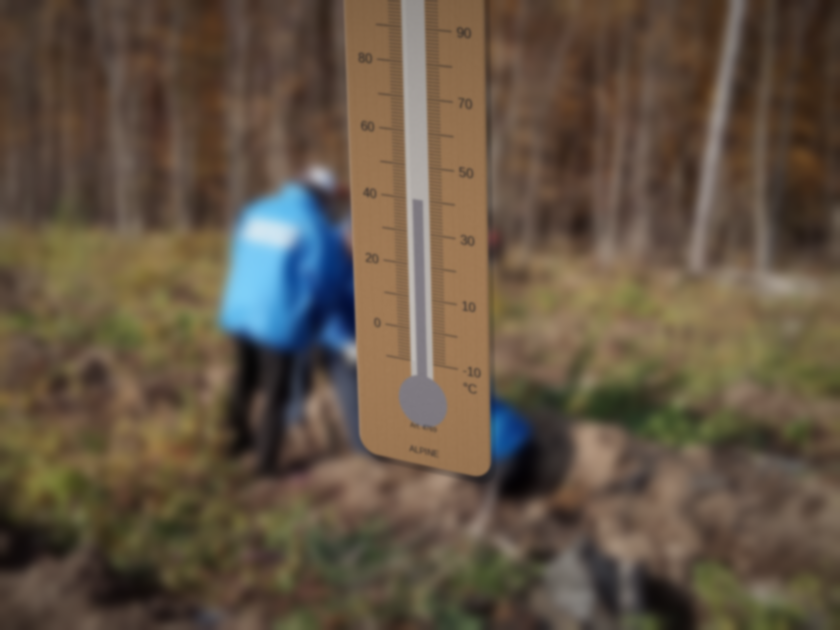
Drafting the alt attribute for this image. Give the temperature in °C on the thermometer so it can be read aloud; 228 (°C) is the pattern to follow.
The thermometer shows 40 (°C)
